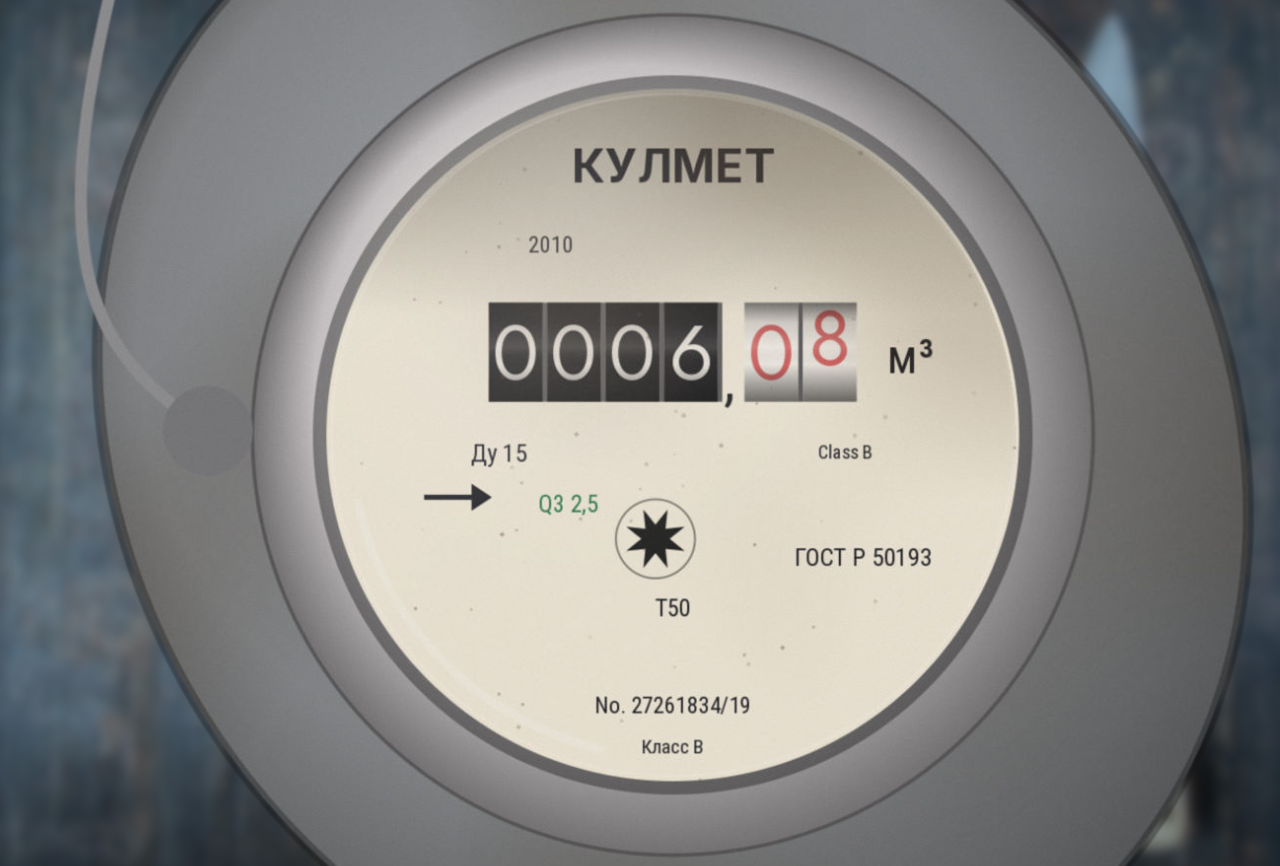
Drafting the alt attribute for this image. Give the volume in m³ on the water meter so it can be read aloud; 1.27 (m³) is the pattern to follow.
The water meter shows 6.08 (m³)
